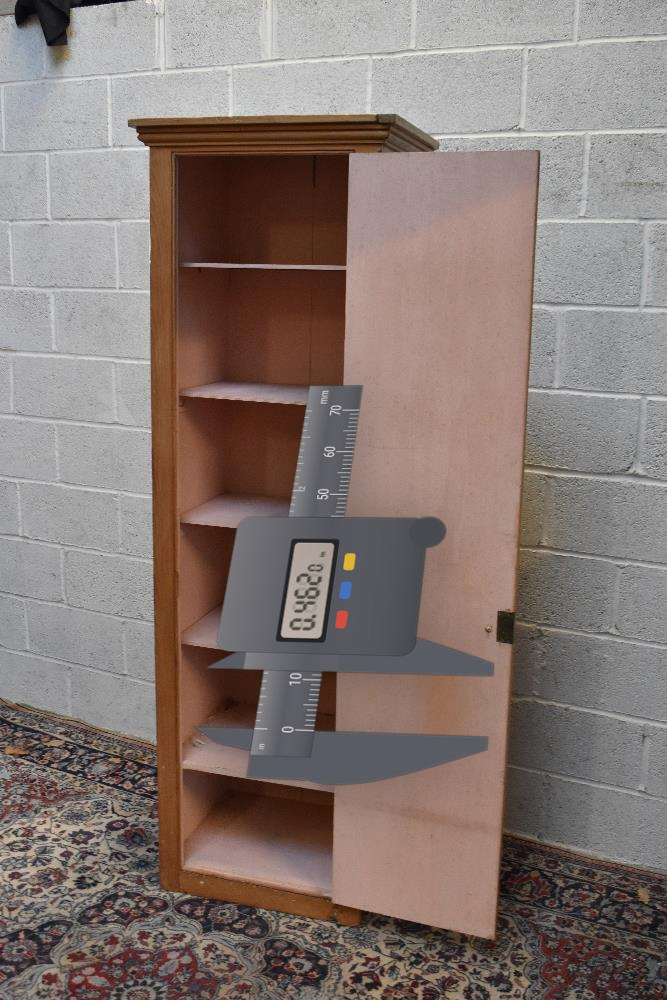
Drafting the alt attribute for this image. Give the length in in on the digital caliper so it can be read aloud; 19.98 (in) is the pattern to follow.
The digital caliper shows 0.4620 (in)
